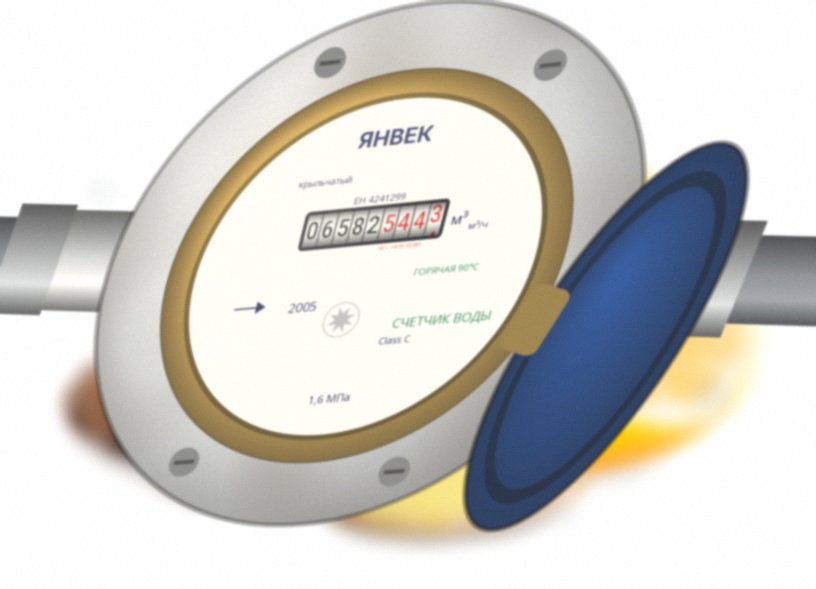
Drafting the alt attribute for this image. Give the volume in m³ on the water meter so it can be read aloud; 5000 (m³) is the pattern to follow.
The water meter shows 6582.5443 (m³)
